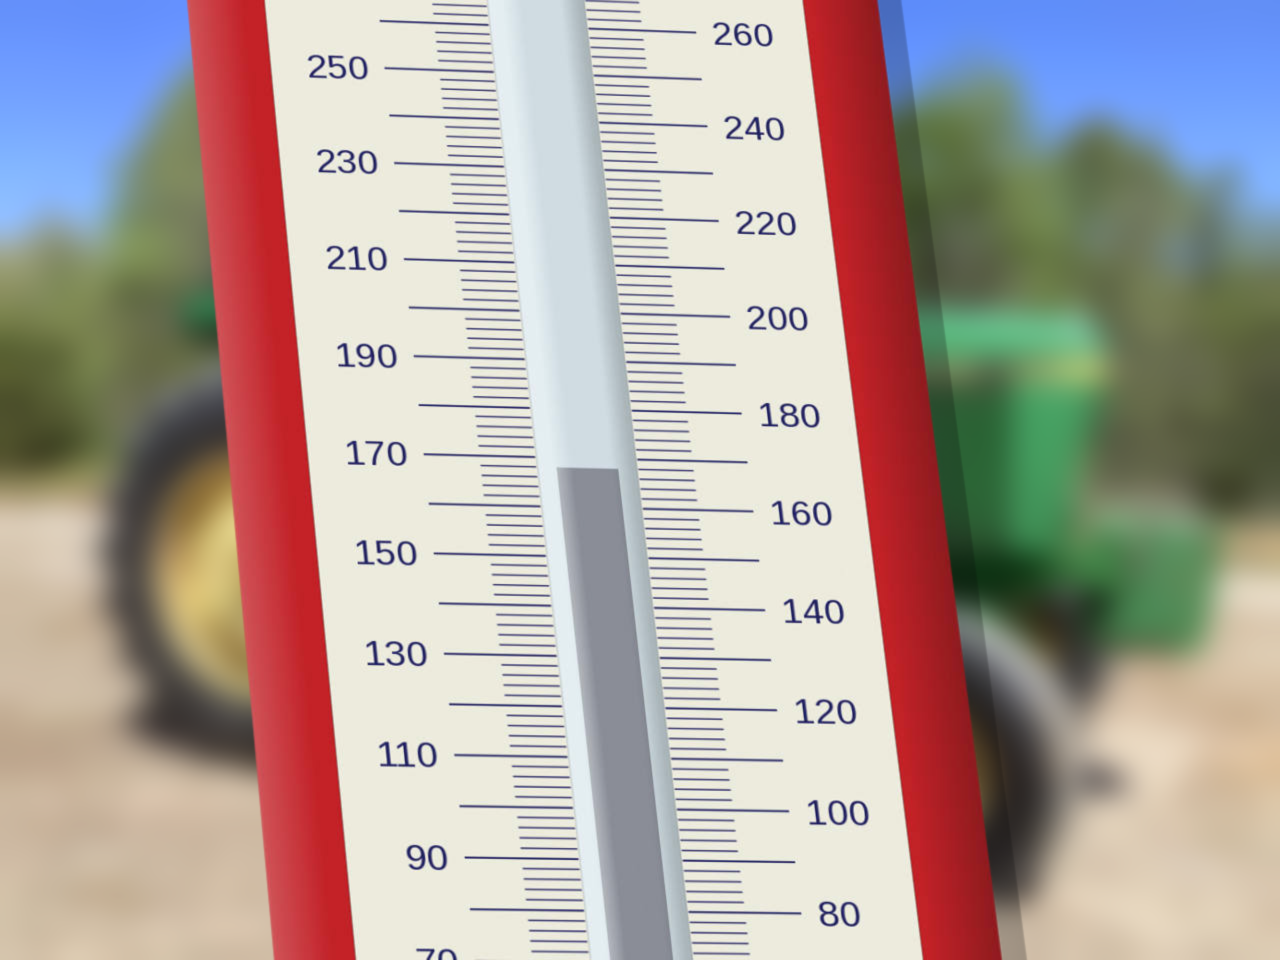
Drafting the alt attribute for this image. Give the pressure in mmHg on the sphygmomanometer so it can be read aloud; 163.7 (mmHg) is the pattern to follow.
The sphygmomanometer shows 168 (mmHg)
